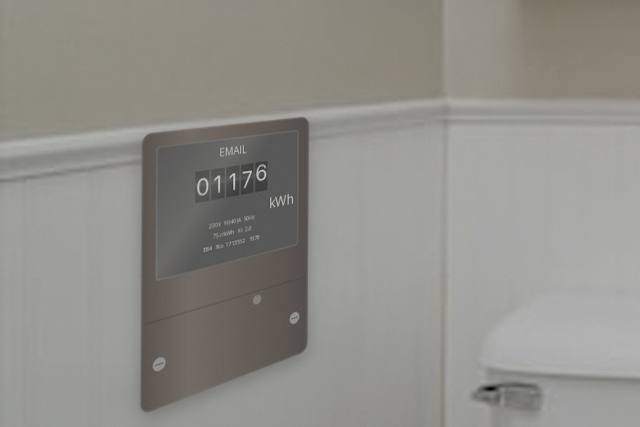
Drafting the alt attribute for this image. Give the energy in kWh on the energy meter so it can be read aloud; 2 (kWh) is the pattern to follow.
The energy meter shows 1176 (kWh)
